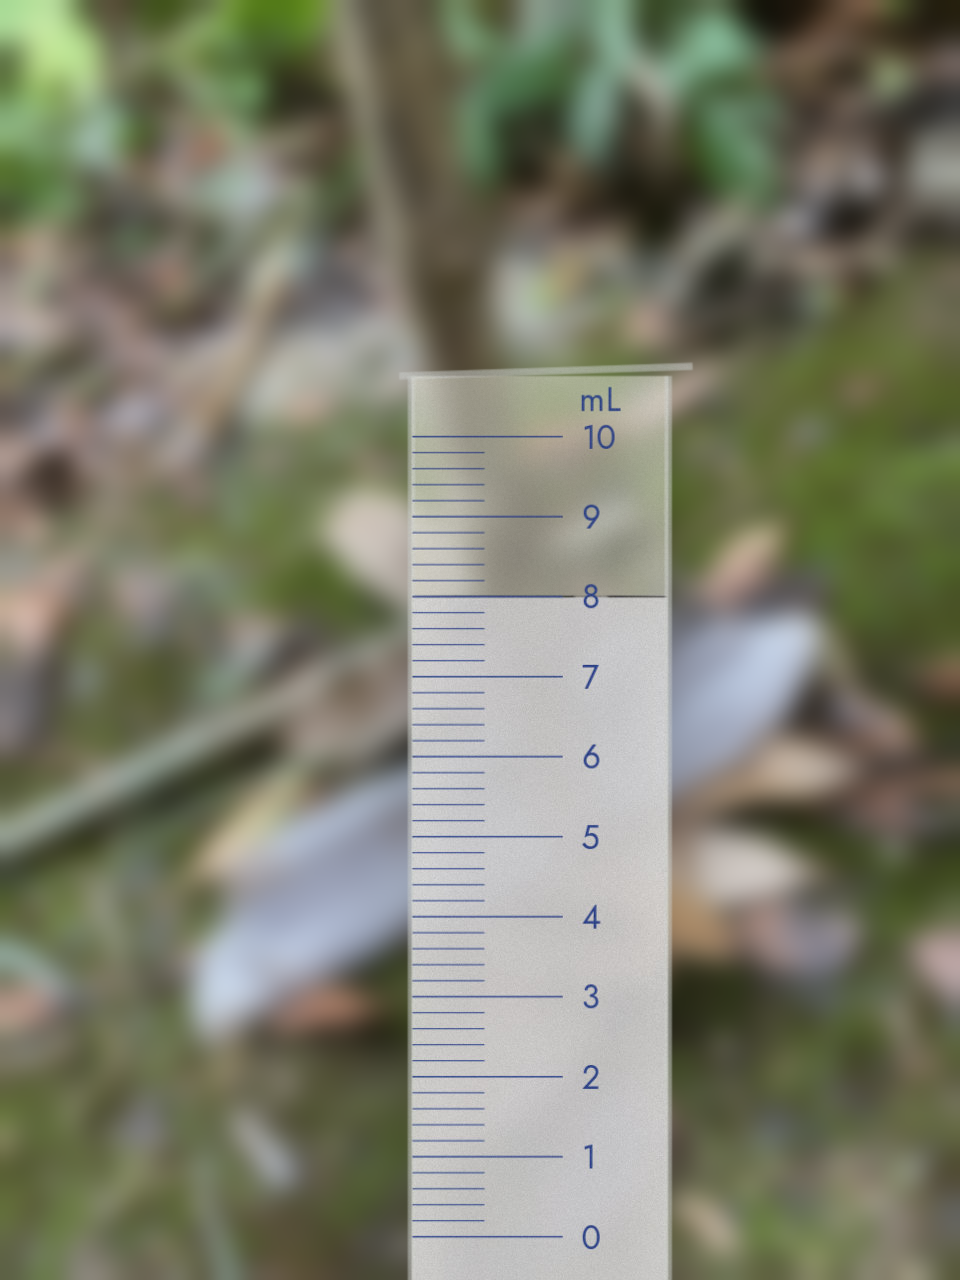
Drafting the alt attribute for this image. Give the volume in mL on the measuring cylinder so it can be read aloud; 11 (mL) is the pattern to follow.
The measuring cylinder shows 8 (mL)
